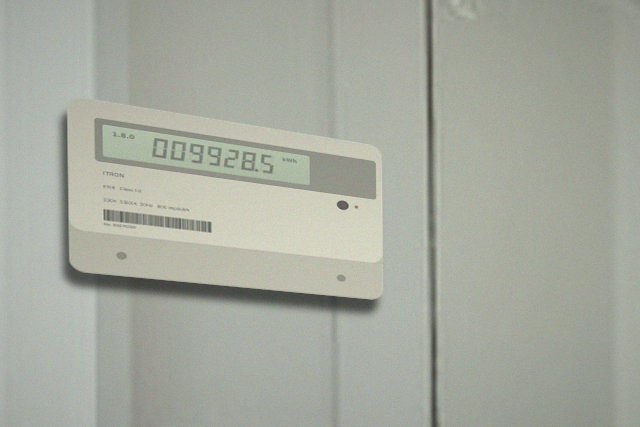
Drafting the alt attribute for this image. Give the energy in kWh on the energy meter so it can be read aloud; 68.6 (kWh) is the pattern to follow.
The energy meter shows 9928.5 (kWh)
